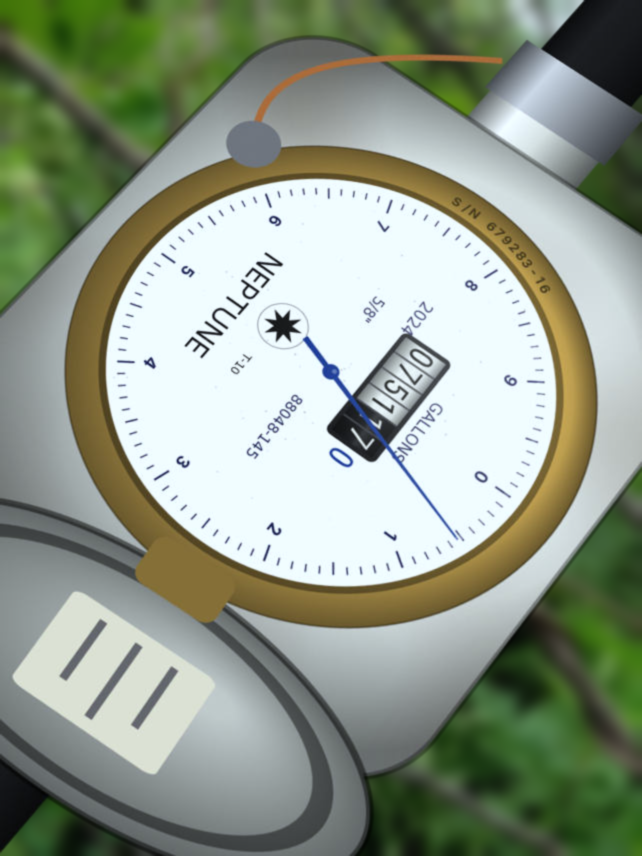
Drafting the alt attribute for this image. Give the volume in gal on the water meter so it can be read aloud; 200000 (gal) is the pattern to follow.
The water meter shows 751170.5 (gal)
